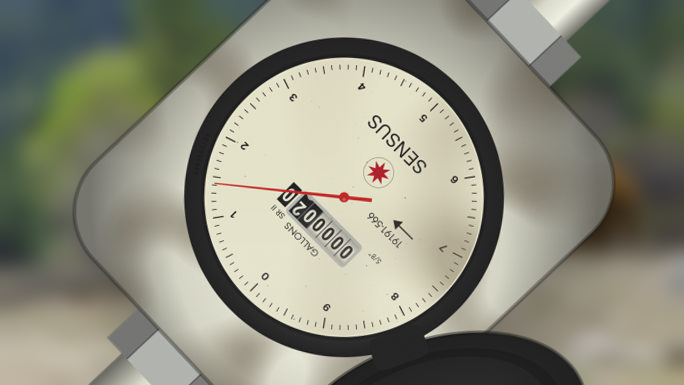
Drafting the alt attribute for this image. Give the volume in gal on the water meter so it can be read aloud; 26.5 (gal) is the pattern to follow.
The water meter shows 21.4 (gal)
